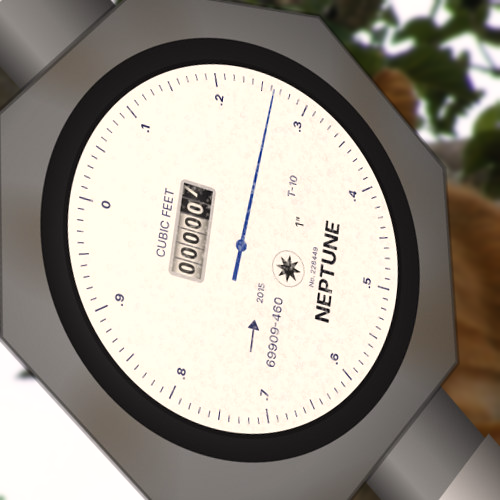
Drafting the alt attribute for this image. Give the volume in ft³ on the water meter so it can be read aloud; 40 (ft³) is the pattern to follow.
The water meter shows 7.26 (ft³)
